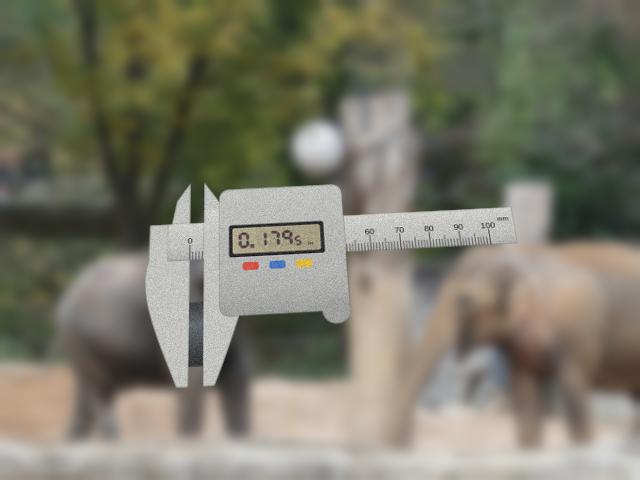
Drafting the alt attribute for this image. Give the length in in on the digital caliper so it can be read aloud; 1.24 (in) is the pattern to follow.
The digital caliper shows 0.1795 (in)
